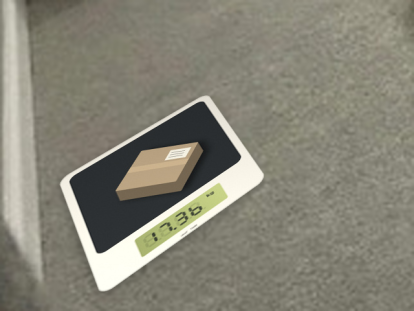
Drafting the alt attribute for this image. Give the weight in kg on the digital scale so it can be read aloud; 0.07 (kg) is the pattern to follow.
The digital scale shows 17.36 (kg)
